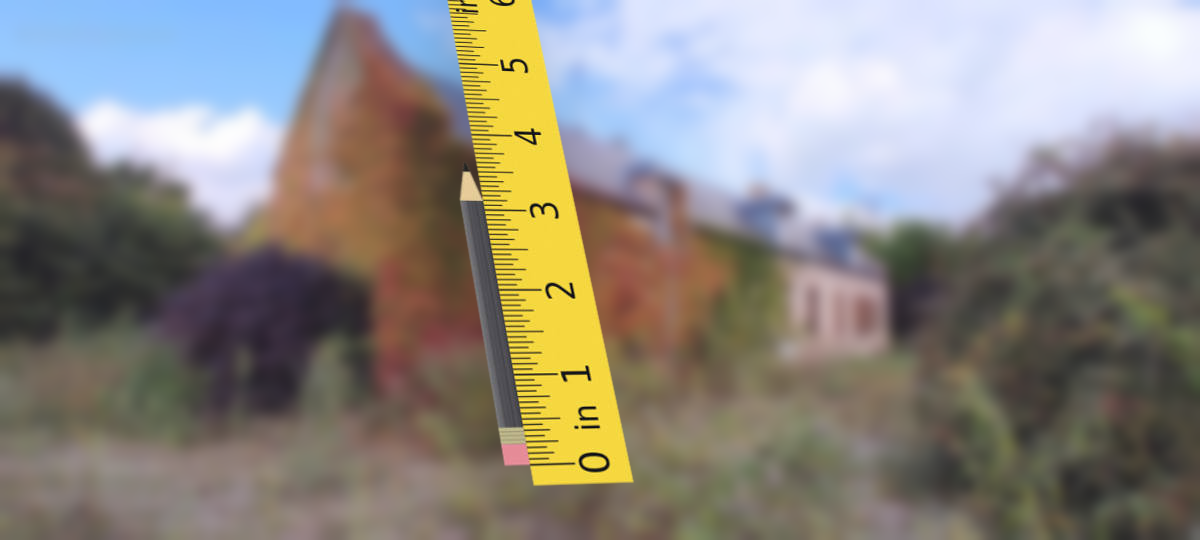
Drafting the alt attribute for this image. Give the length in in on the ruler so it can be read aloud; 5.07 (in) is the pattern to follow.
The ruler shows 3.625 (in)
